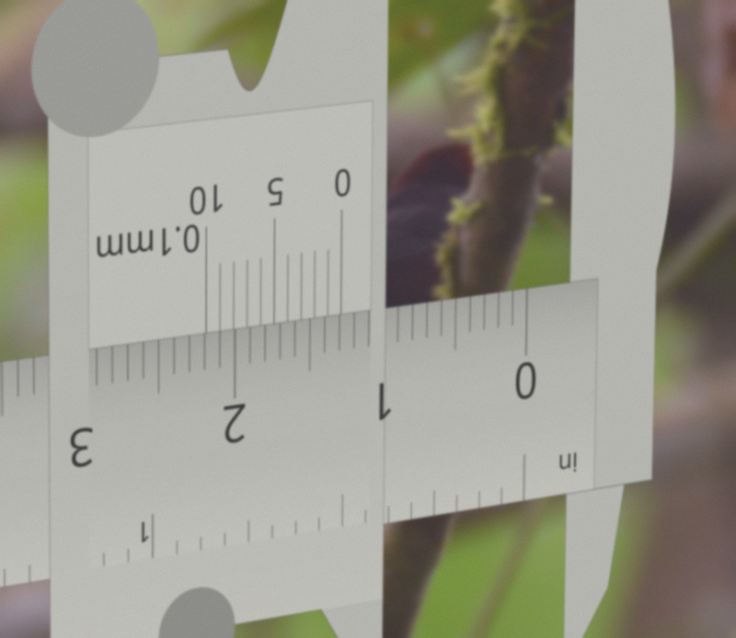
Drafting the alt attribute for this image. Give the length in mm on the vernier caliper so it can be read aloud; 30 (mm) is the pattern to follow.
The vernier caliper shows 12.9 (mm)
